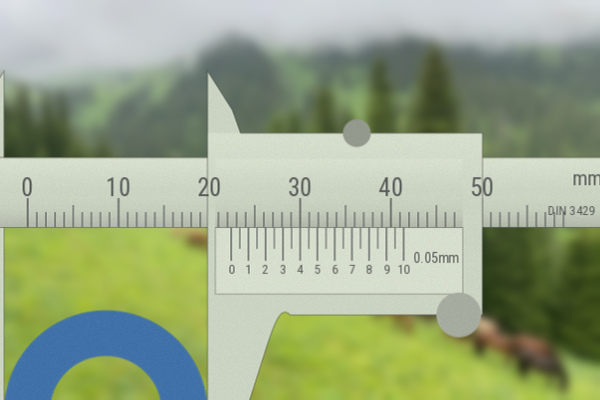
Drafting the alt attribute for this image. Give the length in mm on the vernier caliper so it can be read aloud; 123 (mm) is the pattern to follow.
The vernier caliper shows 22.4 (mm)
